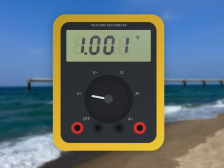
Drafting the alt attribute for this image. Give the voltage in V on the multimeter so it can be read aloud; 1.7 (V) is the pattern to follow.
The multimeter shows 1.001 (V)
